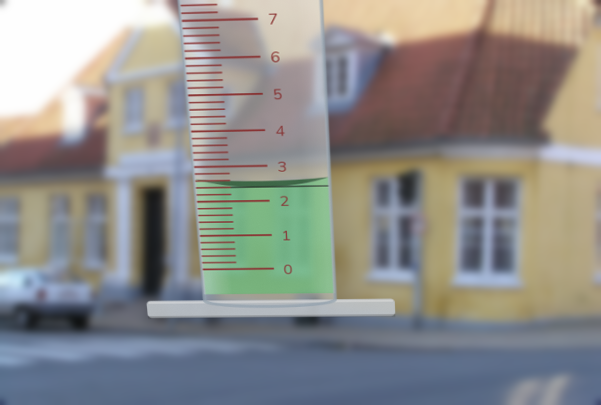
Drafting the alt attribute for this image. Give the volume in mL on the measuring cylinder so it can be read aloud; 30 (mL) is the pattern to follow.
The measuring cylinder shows 2.4 (mL)
